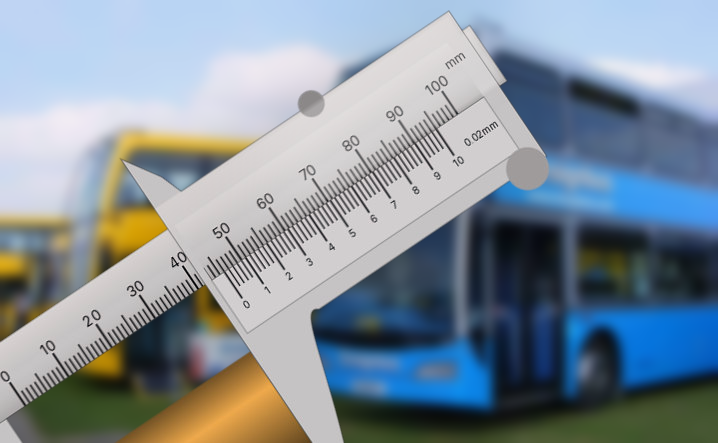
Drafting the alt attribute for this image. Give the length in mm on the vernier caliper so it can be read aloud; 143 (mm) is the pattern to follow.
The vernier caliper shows 46.0 (mm)
